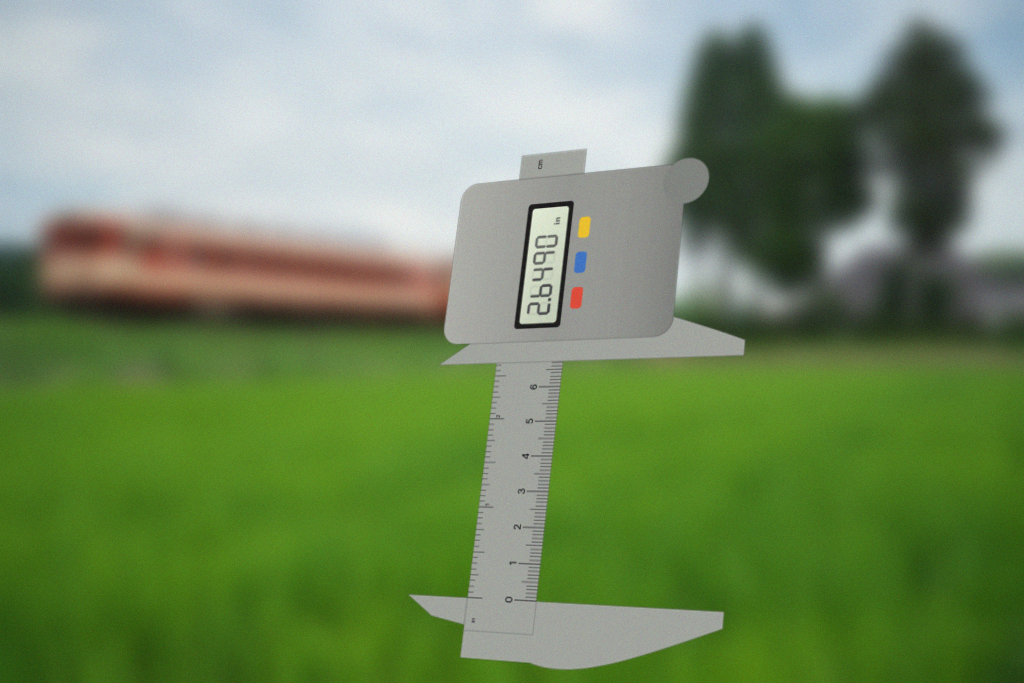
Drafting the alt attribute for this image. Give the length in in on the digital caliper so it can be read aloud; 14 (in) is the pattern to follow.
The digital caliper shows 2.6490 (in)
